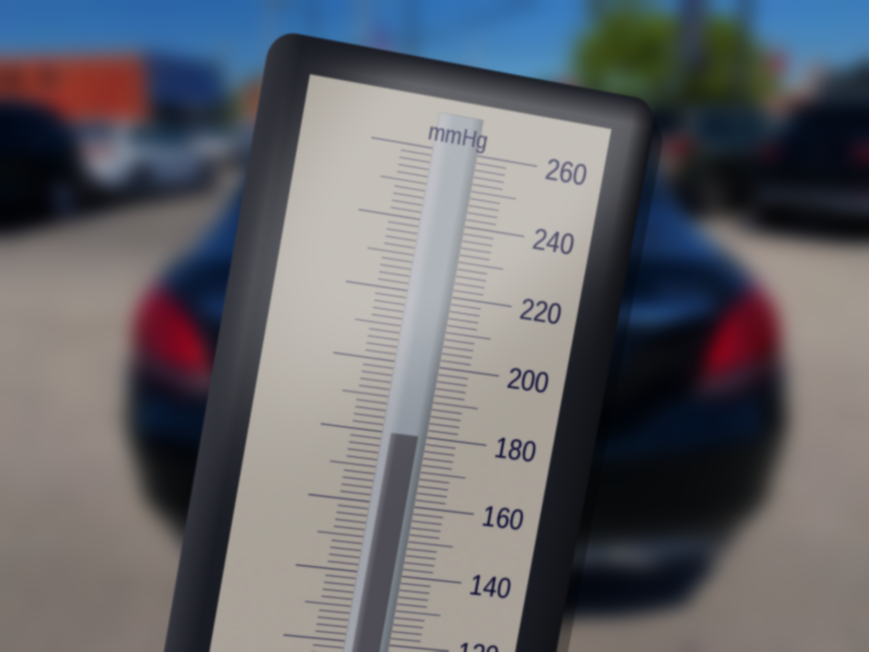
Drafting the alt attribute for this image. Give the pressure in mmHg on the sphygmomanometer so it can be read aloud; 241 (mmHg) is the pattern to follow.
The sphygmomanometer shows 180 (mmHg)
